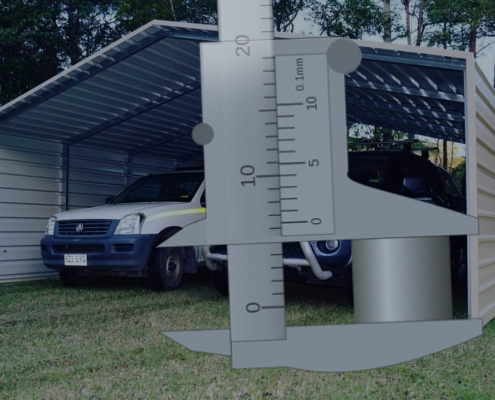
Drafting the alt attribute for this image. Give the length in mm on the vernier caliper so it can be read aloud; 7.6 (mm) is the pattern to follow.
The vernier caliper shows 6.4 (mm)
